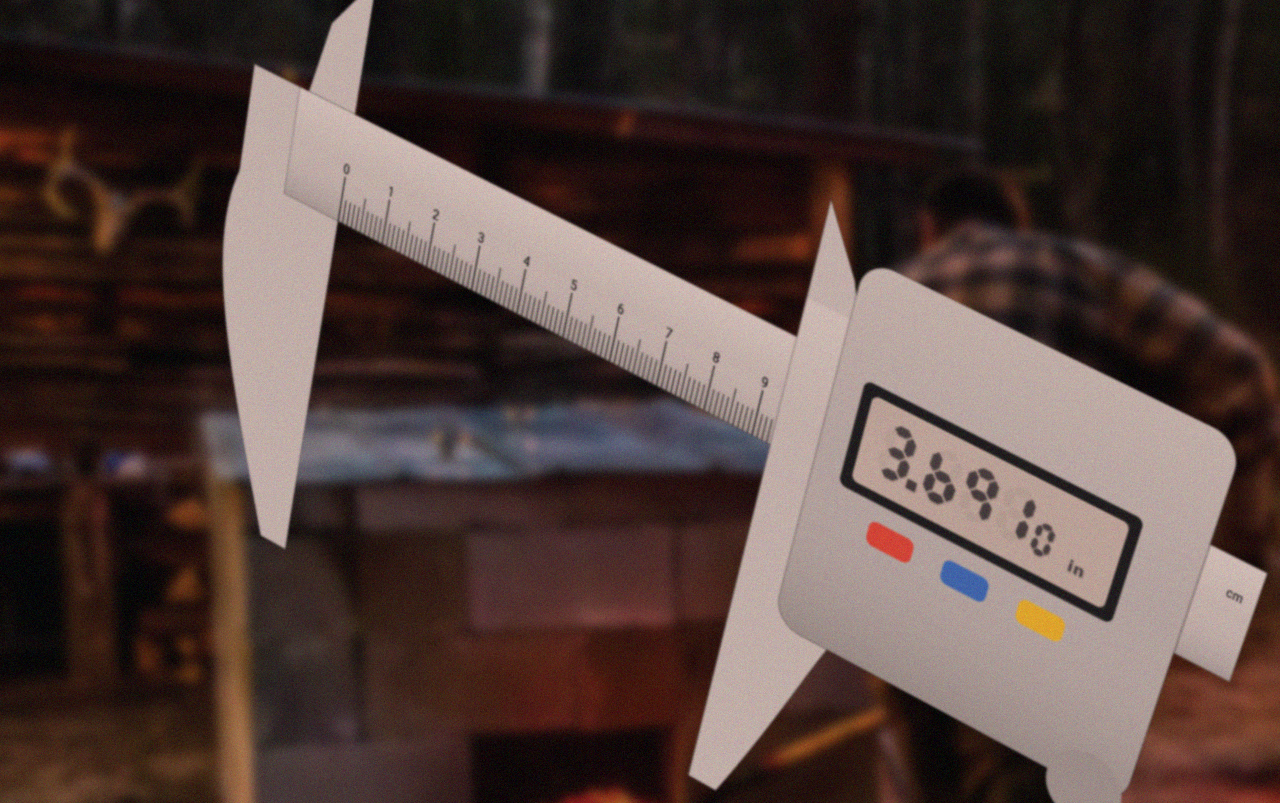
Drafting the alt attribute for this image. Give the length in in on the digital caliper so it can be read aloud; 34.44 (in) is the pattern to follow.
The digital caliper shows 3.6910 (in)
